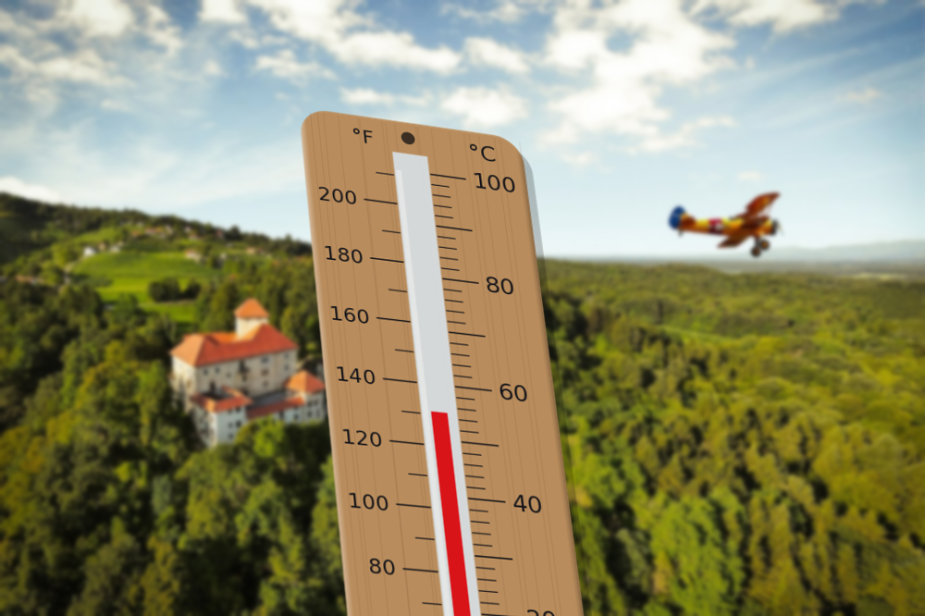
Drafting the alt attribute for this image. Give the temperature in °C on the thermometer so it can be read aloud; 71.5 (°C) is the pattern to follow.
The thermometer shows 55 (°C)
